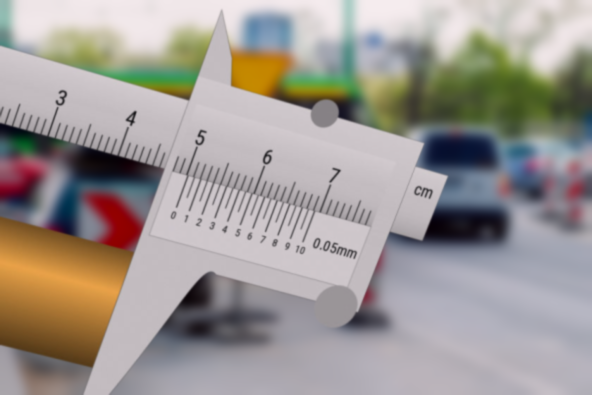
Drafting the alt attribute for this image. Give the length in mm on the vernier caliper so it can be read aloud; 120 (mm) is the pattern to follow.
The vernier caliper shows 50.2 (mm)
